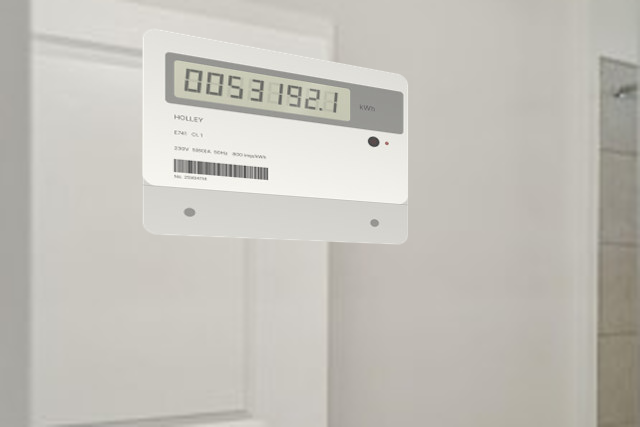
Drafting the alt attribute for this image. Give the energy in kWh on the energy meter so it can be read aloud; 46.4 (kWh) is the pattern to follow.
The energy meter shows 53192.1 (kWh)
